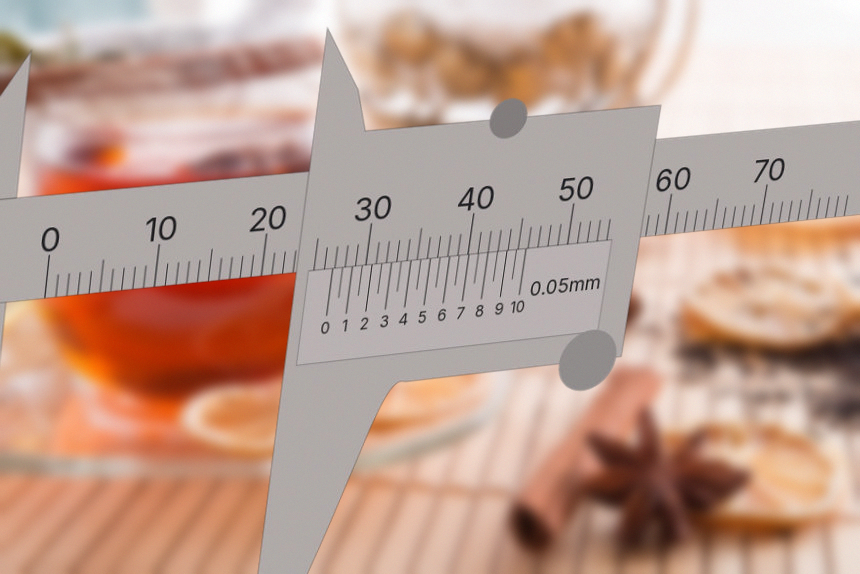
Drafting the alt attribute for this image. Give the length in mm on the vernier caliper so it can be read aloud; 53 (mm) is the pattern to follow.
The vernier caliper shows 26.8 (mm)
